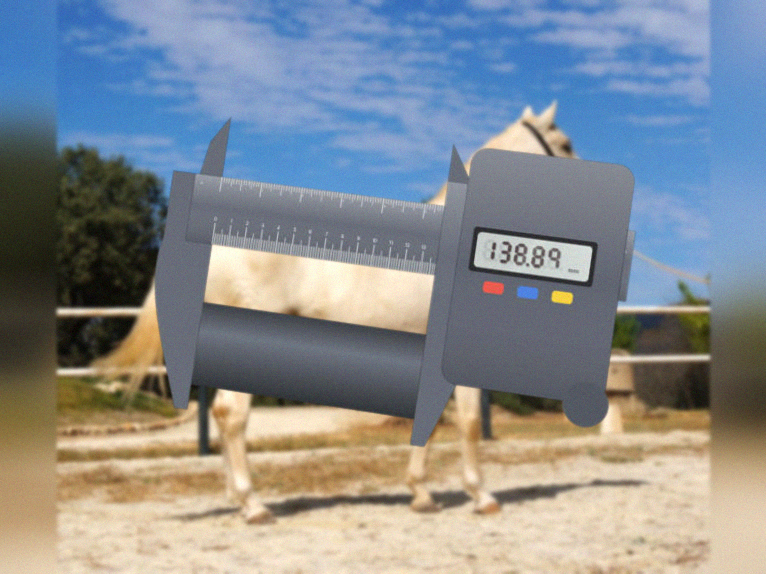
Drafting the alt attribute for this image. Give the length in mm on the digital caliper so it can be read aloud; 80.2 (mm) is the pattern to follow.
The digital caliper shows 138.89 (mm)
